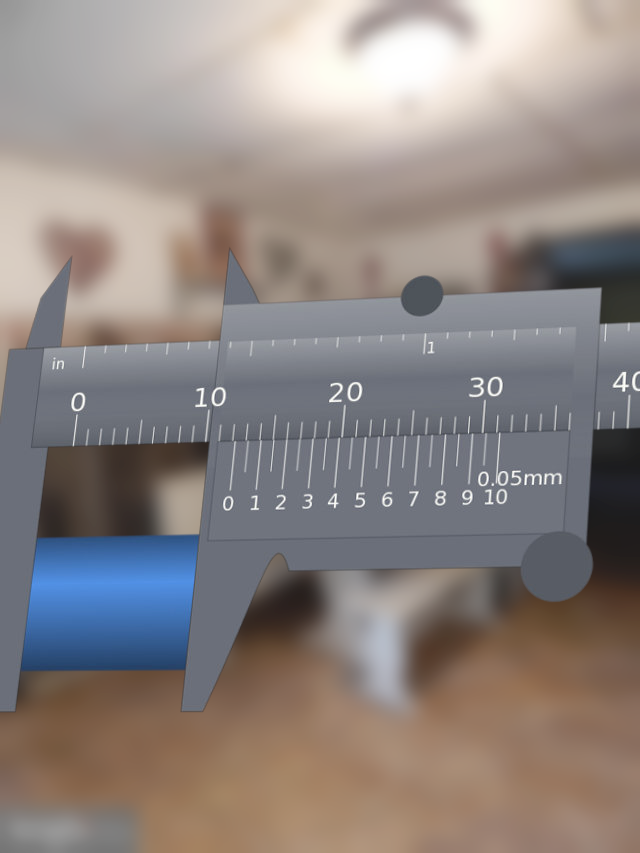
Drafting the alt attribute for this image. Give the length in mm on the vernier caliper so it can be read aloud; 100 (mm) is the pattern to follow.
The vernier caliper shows 12.2 (mm)
